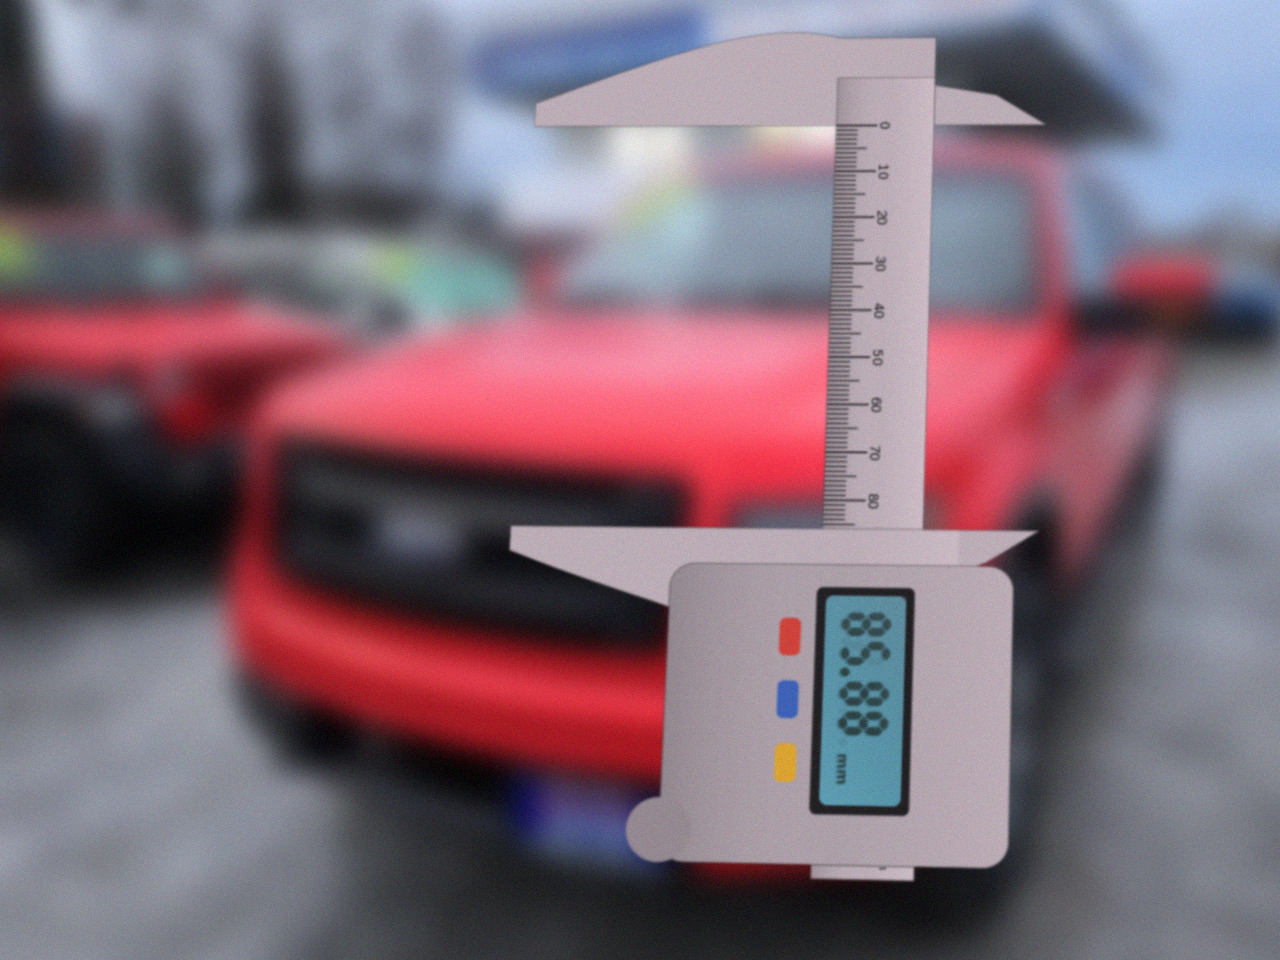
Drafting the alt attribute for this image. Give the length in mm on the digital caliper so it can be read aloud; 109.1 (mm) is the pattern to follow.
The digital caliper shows 85.88 (mm)
